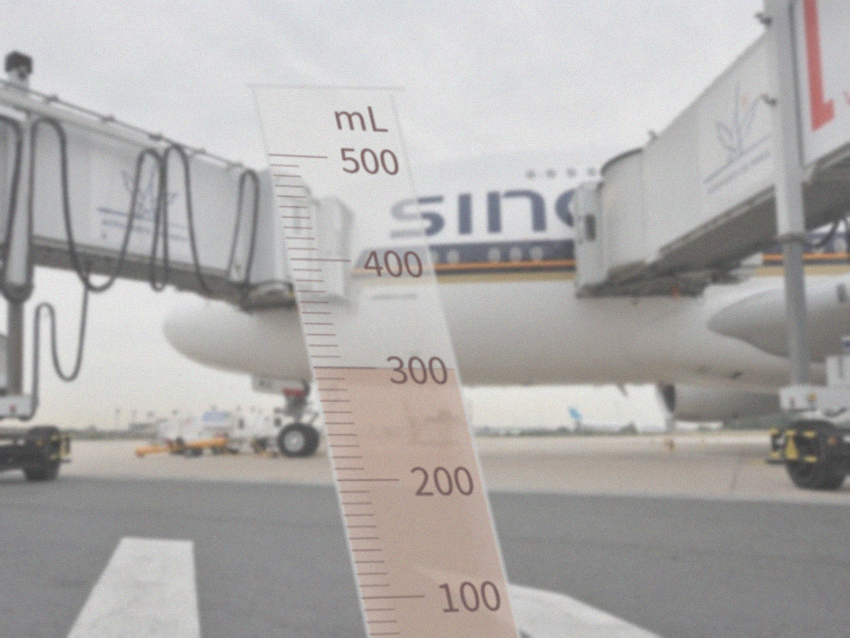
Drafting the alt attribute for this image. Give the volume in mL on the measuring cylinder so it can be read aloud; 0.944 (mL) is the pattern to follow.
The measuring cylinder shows 300 (mL)
